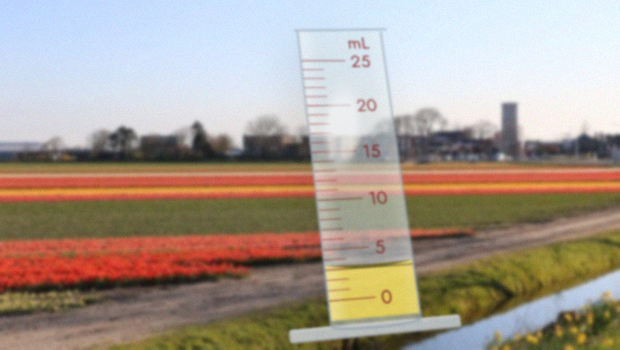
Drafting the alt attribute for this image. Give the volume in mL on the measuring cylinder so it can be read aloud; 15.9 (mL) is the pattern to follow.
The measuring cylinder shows 3 (mL)
